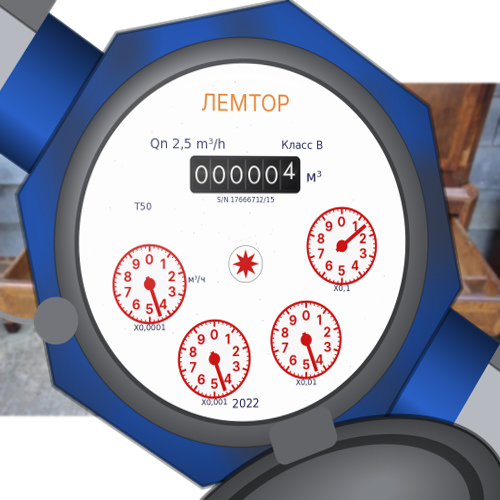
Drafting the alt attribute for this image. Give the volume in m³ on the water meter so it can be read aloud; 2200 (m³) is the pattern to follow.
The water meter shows 4.1444 (m³)
